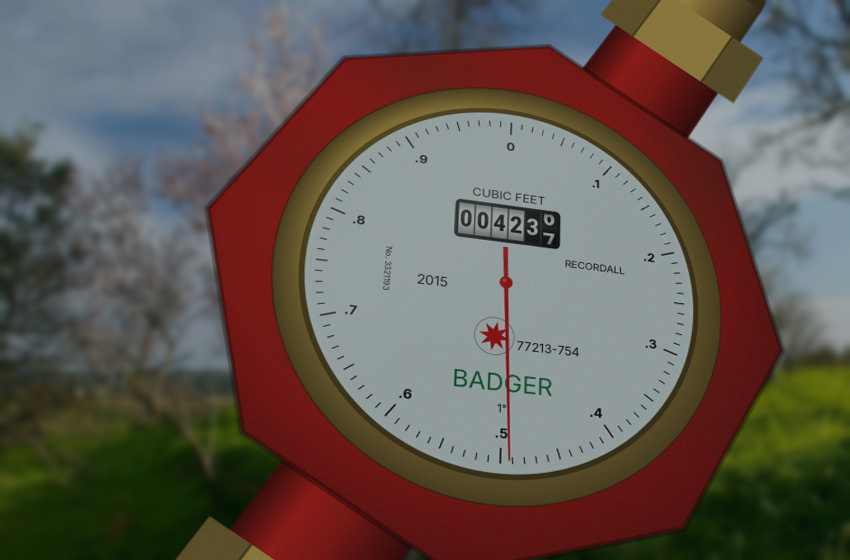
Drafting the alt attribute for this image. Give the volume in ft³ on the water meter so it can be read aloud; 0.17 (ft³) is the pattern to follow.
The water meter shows 4236.49 (ft³)
